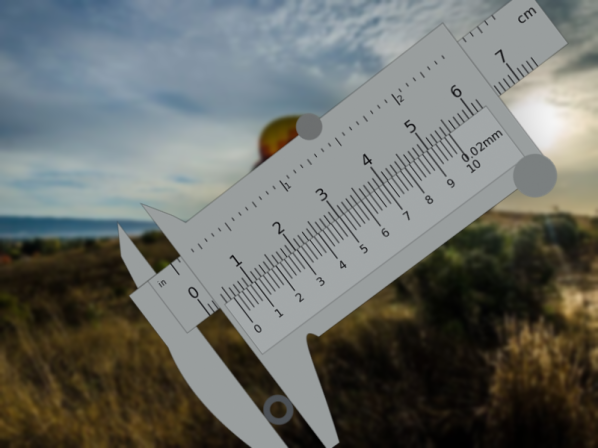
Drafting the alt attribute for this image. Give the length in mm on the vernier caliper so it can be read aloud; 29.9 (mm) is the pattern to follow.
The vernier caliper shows 5.6 (mm)
